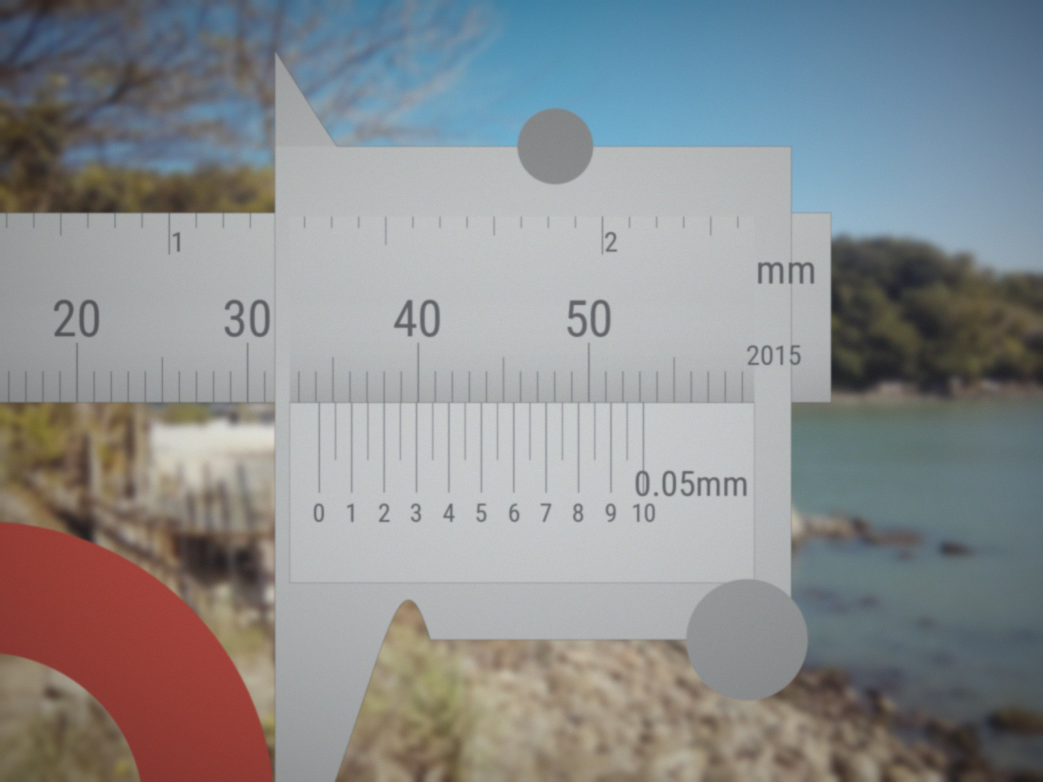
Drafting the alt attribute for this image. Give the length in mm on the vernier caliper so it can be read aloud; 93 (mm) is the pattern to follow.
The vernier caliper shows 34.2 (mm)
